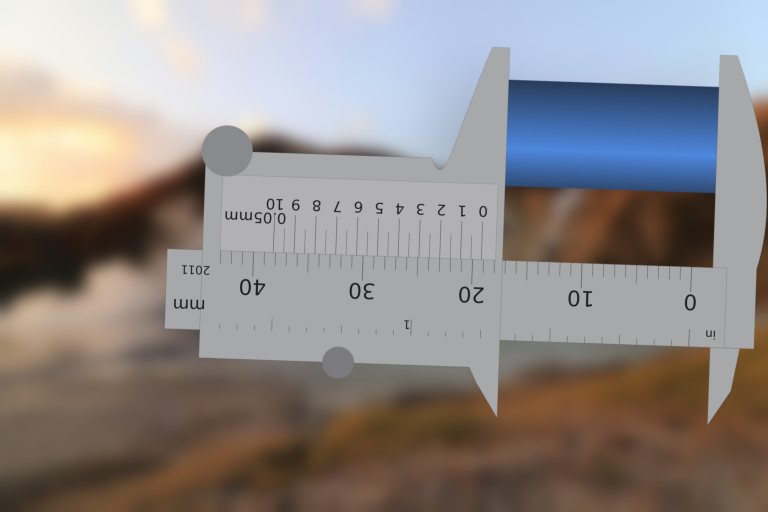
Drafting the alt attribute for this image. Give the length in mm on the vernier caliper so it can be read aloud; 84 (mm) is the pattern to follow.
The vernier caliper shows 19.2 (mm)
